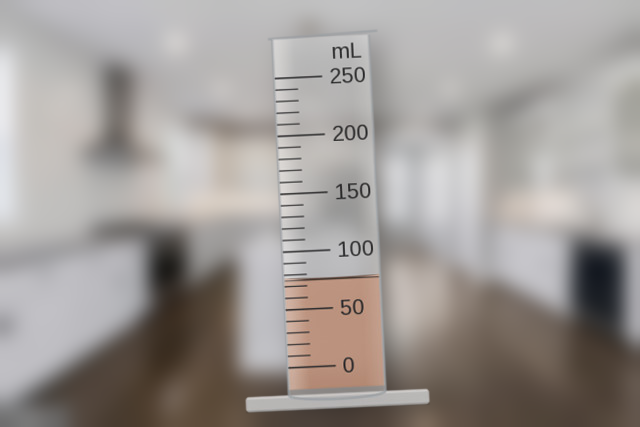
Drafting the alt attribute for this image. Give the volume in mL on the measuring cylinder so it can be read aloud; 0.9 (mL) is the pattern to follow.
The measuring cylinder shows 75 (mL)
